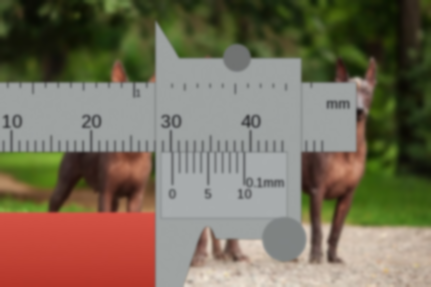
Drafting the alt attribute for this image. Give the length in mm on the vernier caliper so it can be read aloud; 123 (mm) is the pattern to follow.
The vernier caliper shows 30.2 (mm)
